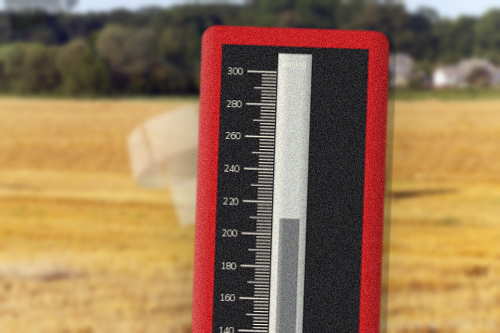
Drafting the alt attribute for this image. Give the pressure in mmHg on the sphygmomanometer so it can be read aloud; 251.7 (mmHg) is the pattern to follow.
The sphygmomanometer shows 210 (mmHg)
